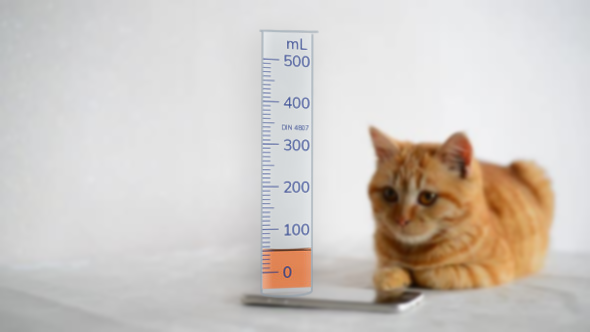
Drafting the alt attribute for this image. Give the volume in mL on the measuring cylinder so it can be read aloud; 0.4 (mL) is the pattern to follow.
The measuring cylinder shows 50 (mL)
